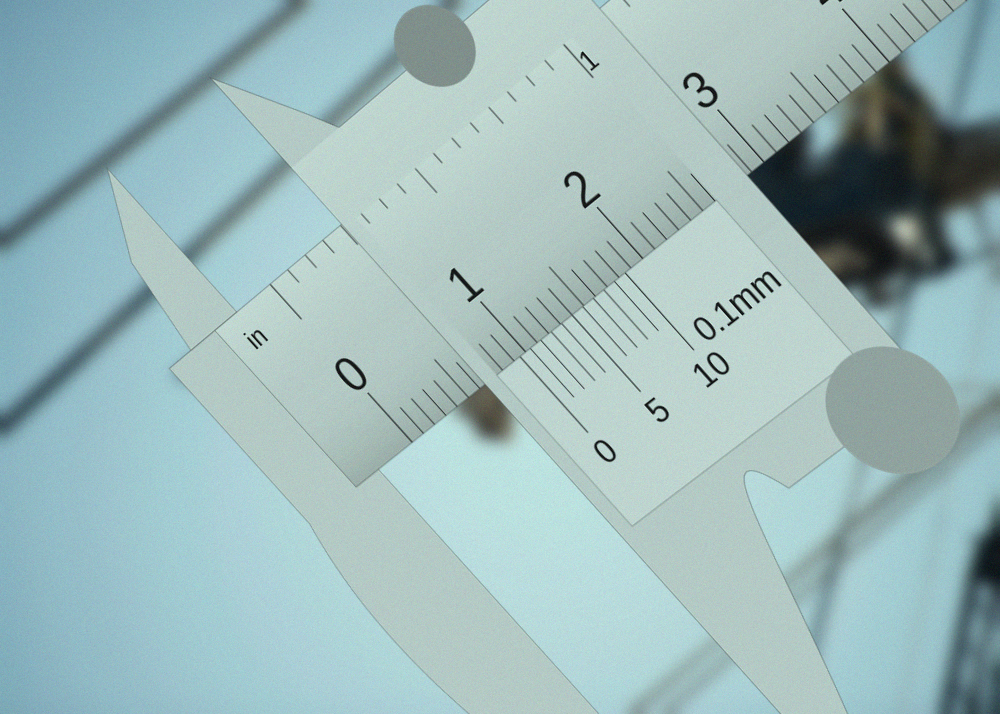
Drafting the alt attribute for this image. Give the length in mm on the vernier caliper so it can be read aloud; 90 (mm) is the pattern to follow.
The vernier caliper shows 9.5 (mm)
